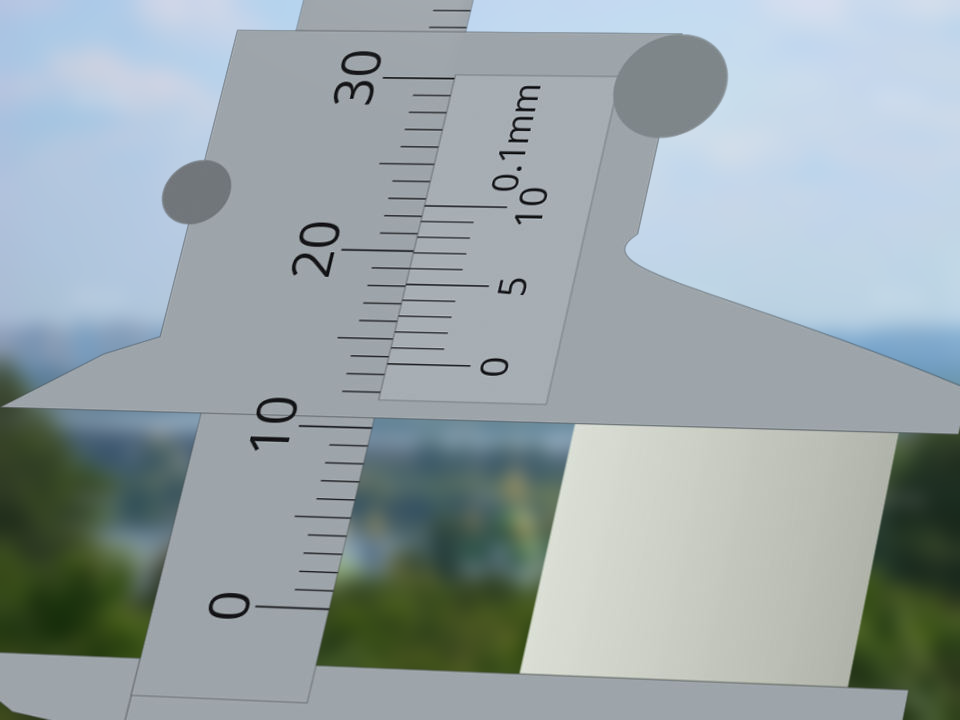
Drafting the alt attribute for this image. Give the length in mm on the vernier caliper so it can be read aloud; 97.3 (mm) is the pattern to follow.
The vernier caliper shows 13.6 (mm)
